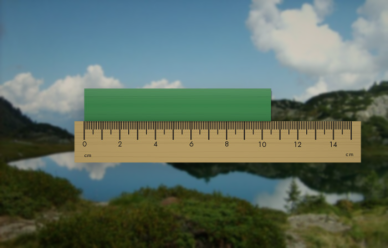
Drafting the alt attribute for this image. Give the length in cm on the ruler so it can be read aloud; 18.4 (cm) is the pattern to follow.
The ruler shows 10.5 (cm)
